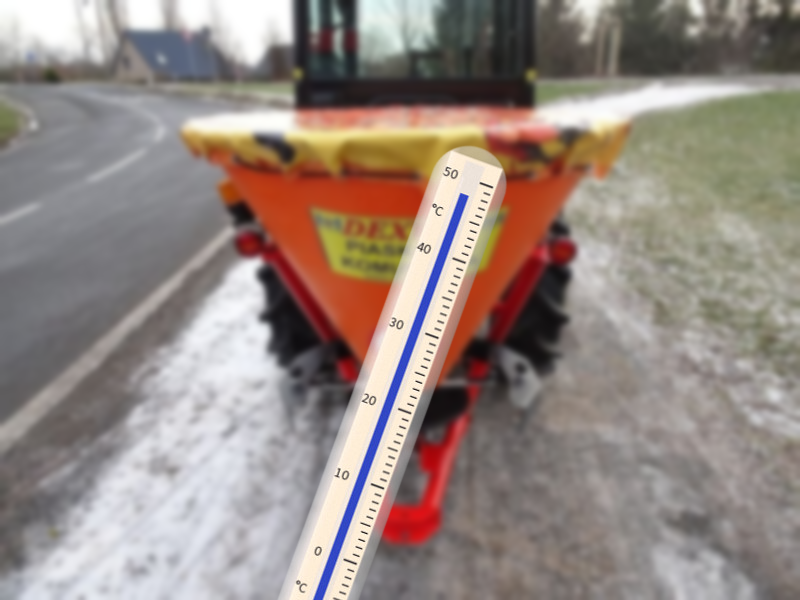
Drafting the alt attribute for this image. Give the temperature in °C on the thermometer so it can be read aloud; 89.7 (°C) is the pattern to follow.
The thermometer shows 48 (°C)
